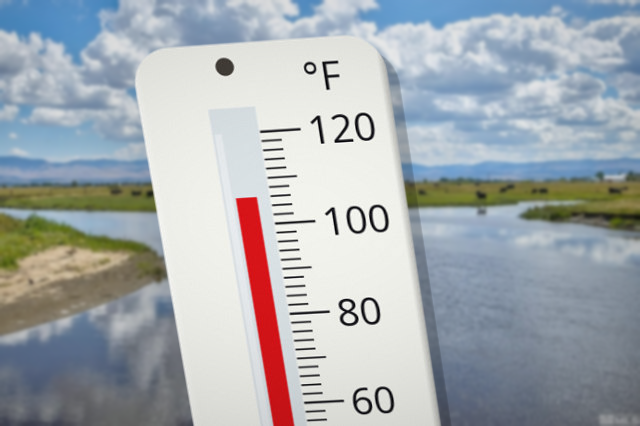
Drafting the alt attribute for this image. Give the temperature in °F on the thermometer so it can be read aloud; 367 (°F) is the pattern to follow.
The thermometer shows 106 (°F)
